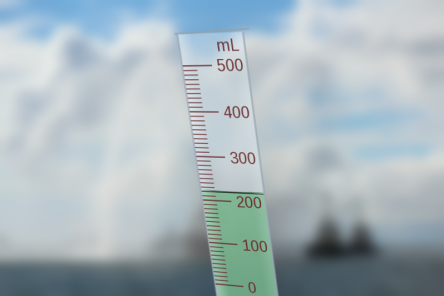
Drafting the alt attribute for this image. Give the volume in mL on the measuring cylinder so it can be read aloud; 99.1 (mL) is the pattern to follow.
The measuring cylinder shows 220 (mL)
